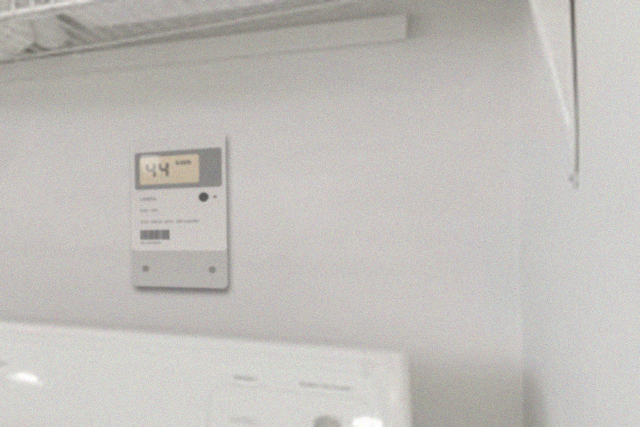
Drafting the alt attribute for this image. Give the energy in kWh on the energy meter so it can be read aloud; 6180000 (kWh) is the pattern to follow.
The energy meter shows 44 (kWh)
